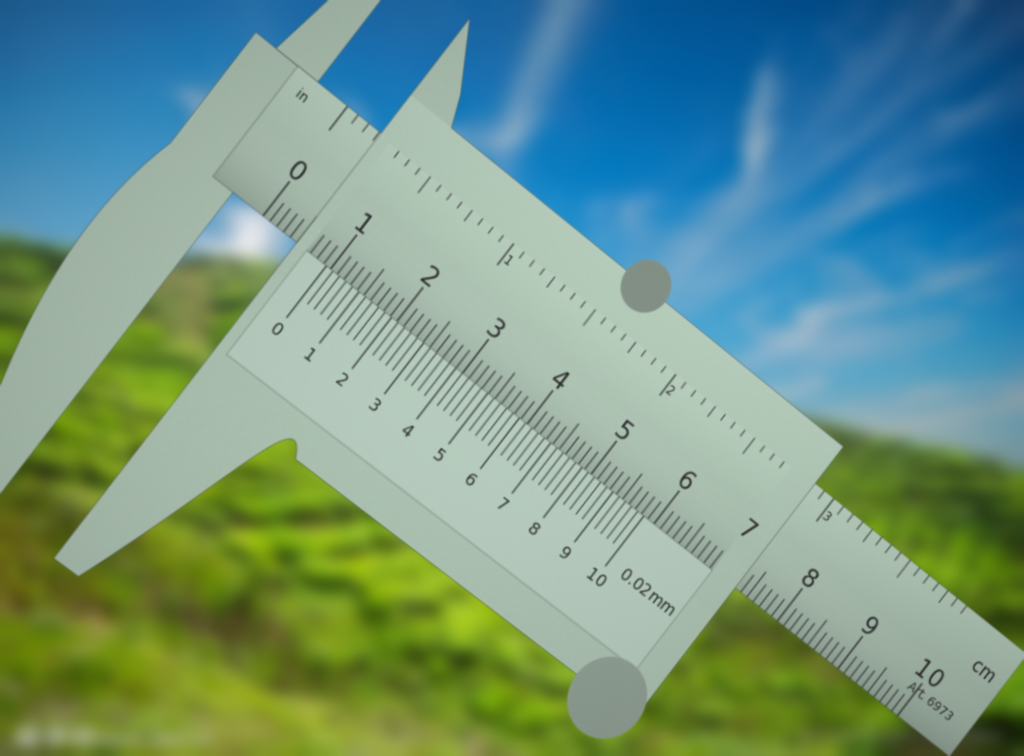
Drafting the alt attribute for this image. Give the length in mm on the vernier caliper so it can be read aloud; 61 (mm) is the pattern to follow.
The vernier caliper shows 9.4 (mm)
